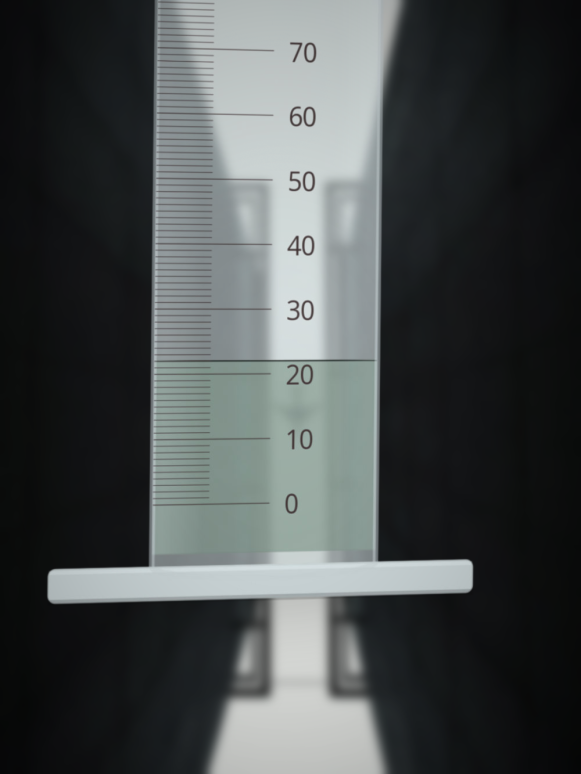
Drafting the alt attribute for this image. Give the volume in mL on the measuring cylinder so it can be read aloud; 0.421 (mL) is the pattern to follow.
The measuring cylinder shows 22 (mL)
